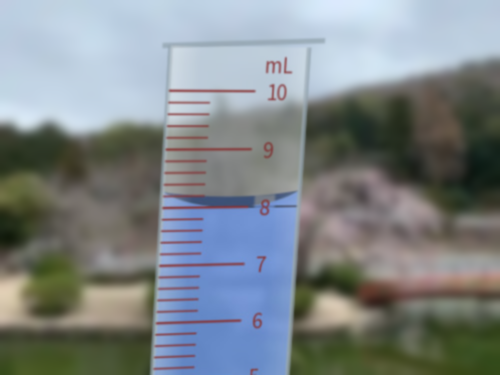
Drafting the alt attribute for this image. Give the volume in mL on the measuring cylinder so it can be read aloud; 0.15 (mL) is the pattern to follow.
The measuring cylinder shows 8 (mL)
